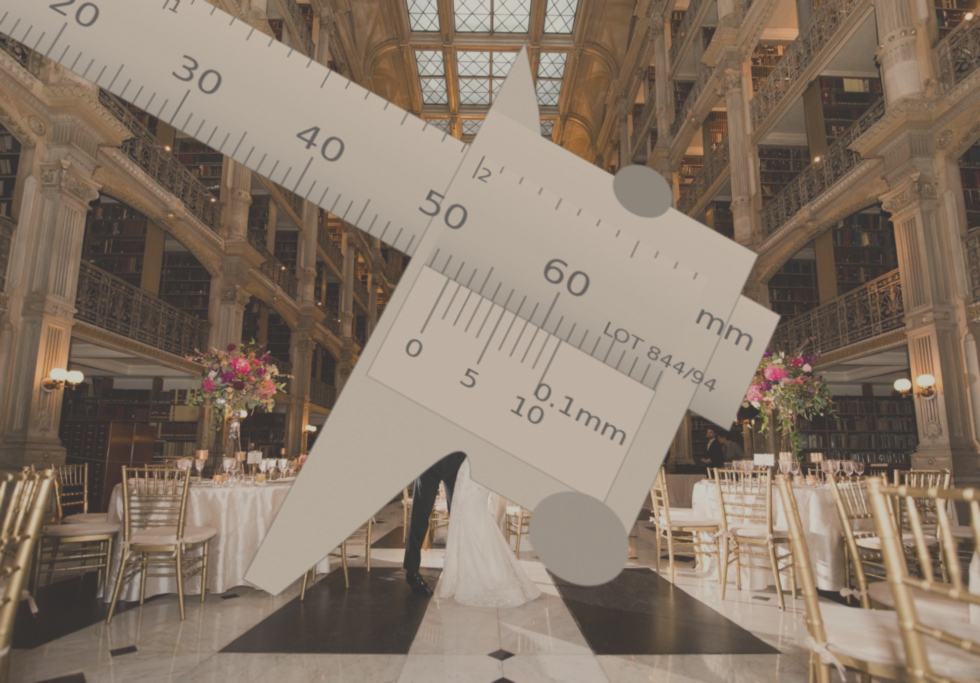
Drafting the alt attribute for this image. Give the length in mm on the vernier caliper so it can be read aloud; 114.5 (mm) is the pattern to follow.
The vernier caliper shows 52.6 (mm)
